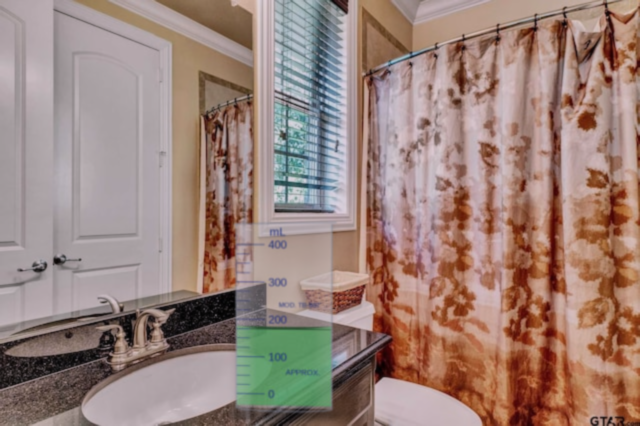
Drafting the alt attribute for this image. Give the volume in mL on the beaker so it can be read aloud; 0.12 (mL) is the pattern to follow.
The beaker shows 175 (mL)
